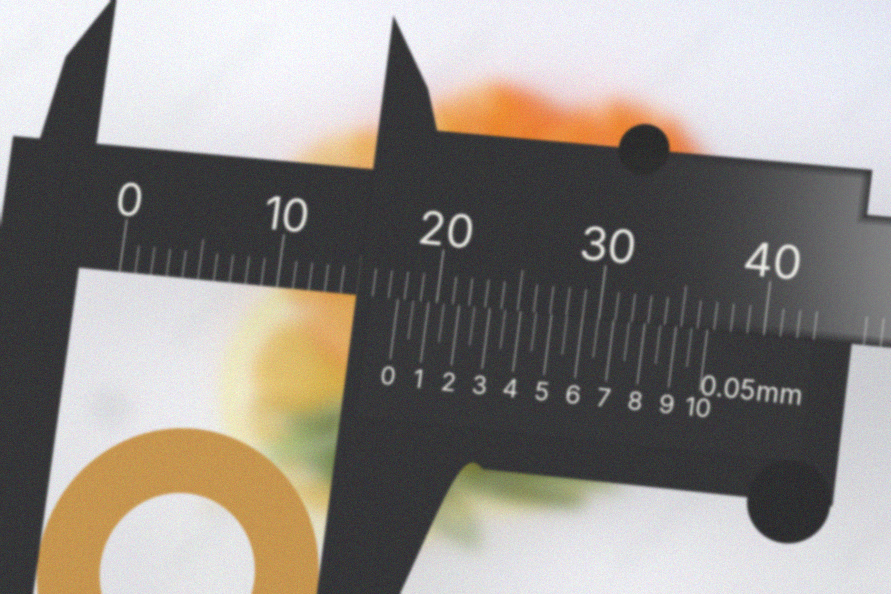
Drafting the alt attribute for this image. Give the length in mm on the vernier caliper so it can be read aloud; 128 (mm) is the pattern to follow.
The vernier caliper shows 17.6 (mm)
